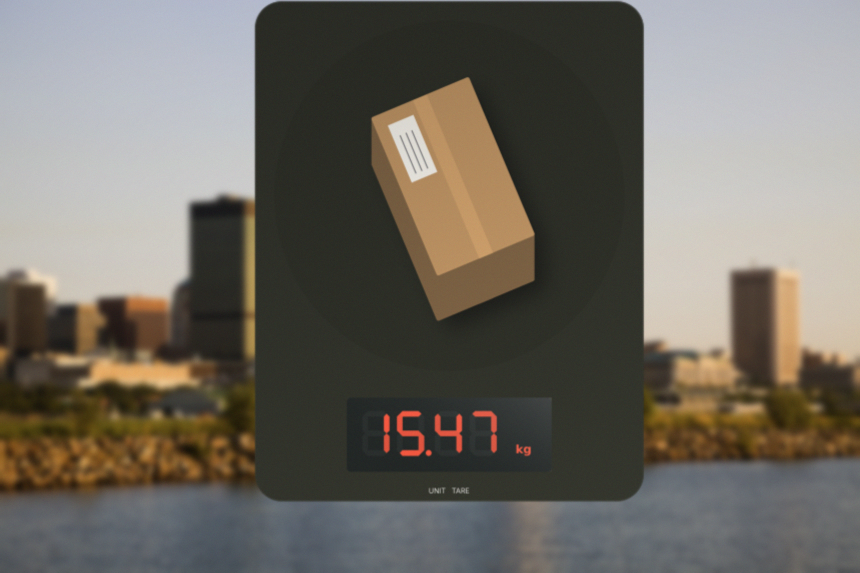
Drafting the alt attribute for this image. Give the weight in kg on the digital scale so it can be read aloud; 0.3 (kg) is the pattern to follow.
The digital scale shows 15.47 (kg)
